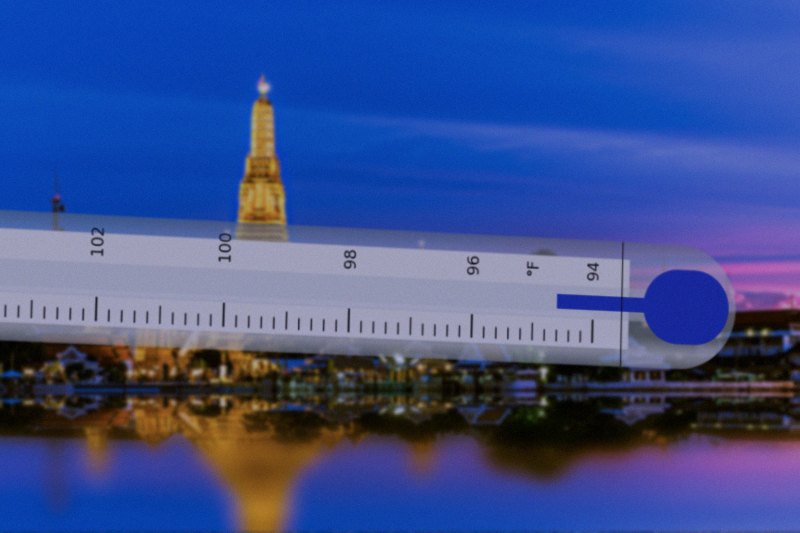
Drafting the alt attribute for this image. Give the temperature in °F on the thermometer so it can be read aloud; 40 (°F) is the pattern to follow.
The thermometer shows 94.6 (°F)
